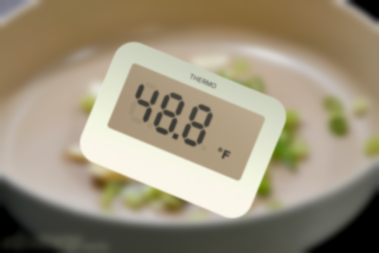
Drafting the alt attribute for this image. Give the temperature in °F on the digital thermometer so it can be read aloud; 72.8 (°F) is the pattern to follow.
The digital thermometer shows 48.8 (°F)
